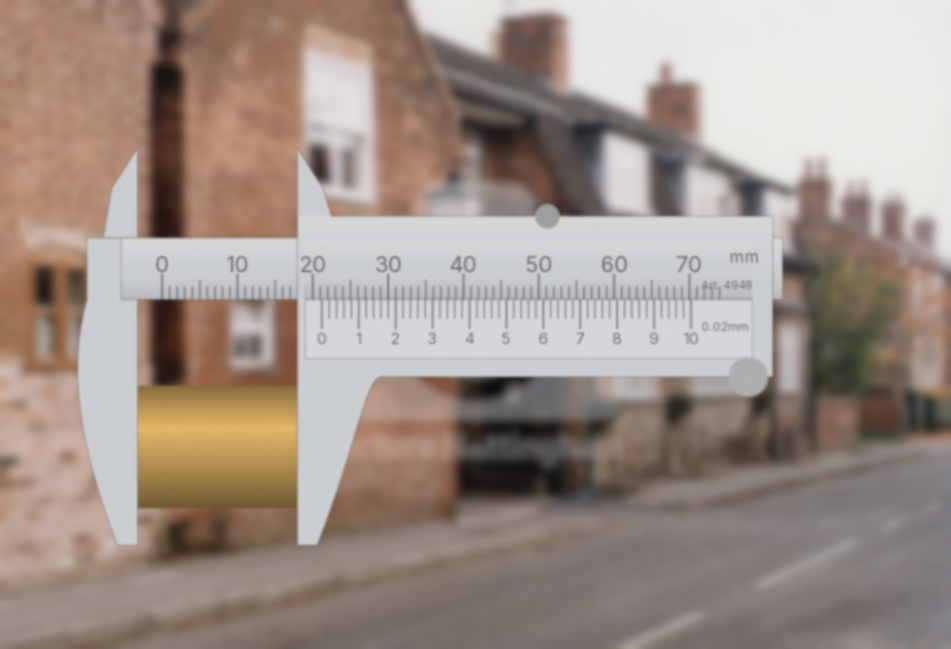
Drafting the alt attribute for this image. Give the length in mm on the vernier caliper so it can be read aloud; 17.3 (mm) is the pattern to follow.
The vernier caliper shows 21.2 (mm)
